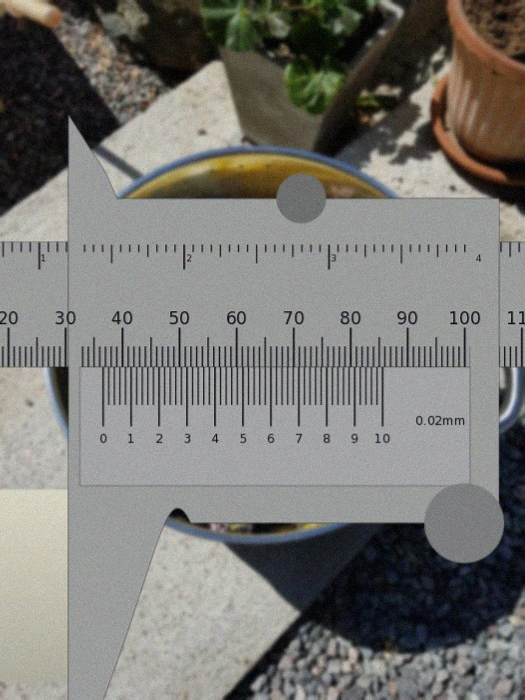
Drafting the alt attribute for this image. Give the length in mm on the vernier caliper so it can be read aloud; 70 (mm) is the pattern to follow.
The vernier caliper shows 36.6 (mm)
